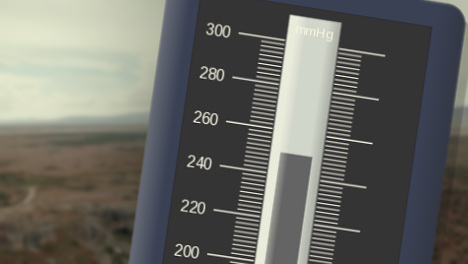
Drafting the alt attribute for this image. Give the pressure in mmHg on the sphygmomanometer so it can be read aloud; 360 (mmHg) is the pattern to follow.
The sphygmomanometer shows 250 (mmHg)
